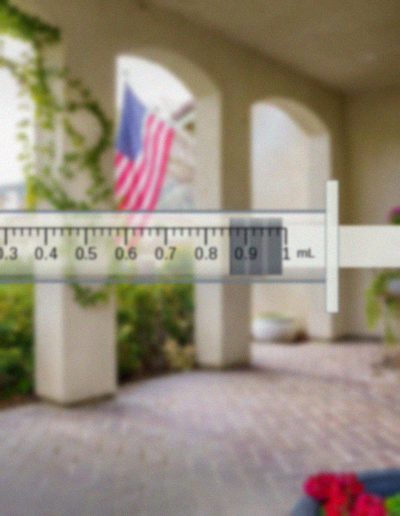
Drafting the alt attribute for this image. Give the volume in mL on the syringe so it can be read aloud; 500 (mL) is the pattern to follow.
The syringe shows 0.86 (mL)
